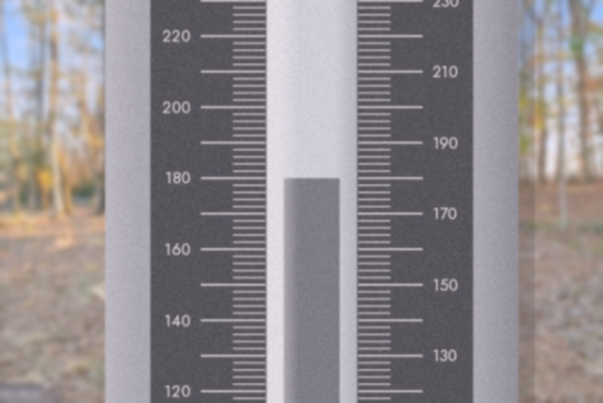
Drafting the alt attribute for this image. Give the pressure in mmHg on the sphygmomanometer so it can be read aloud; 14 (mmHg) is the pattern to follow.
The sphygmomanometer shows 180 (mmHg)
